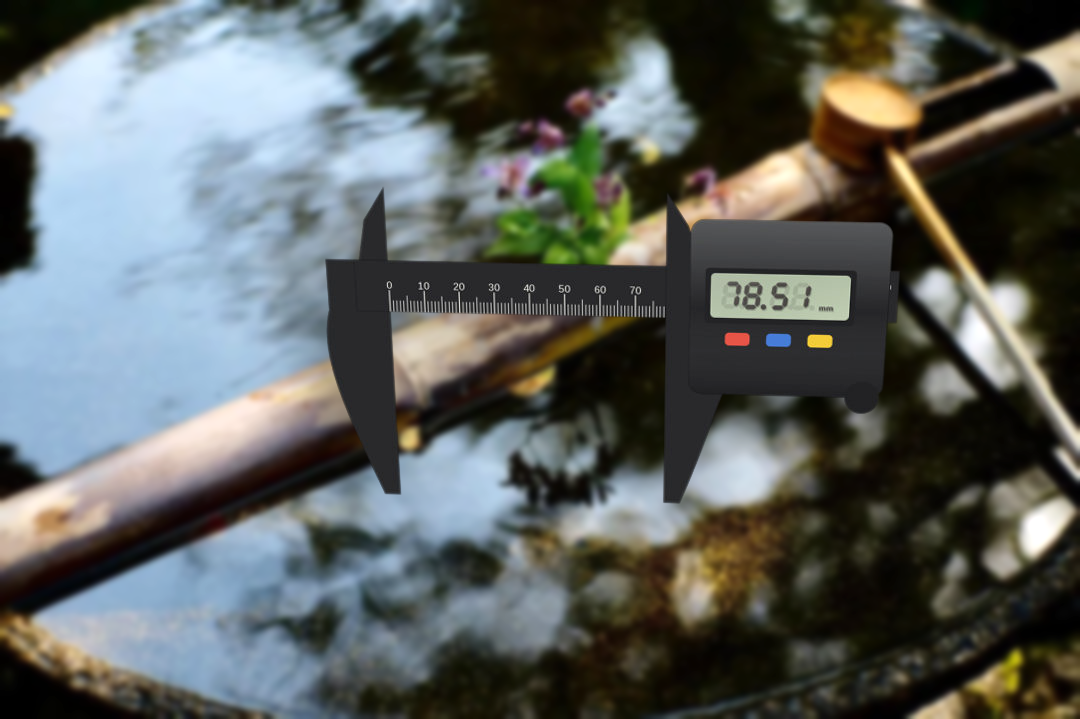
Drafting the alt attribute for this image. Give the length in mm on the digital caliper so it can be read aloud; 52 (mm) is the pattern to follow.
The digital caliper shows 78.51 (mm)
